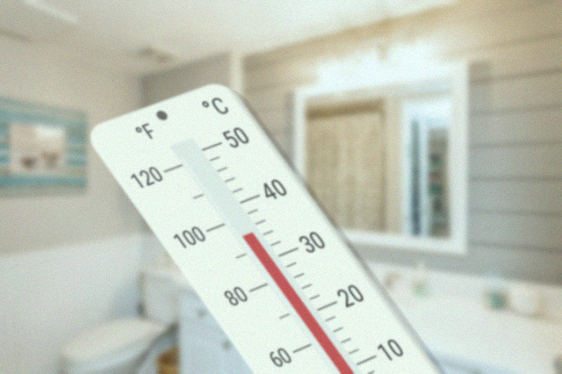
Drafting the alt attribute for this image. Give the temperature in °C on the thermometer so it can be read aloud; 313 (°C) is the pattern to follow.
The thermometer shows 35 (°C)
